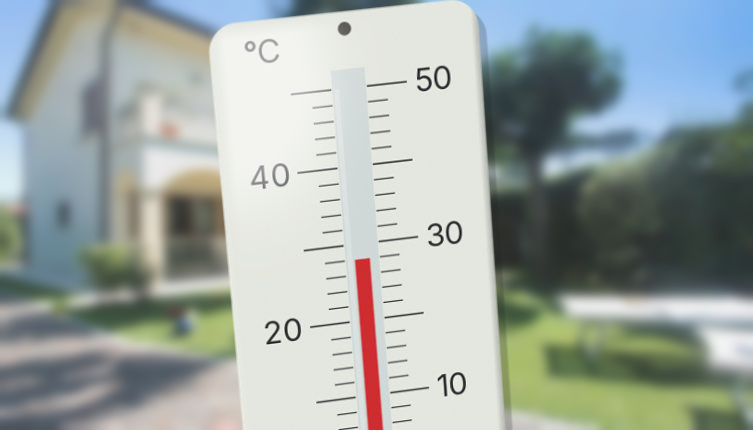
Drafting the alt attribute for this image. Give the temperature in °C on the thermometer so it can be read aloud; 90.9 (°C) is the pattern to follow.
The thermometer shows 28 (°C)
